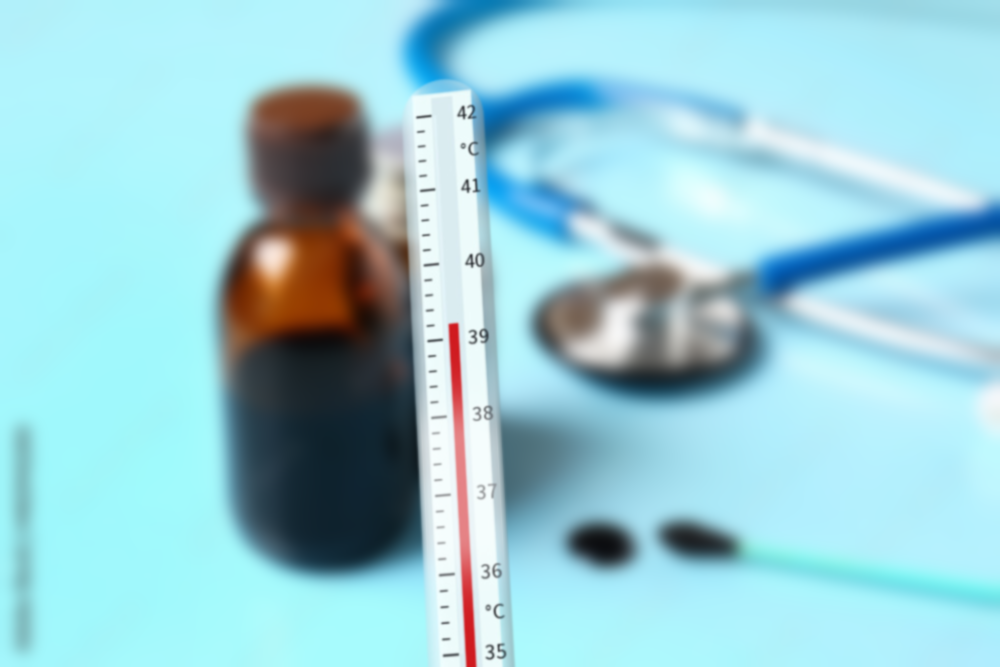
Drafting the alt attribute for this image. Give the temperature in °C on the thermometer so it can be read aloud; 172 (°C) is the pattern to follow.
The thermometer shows 39.2 (°C)
